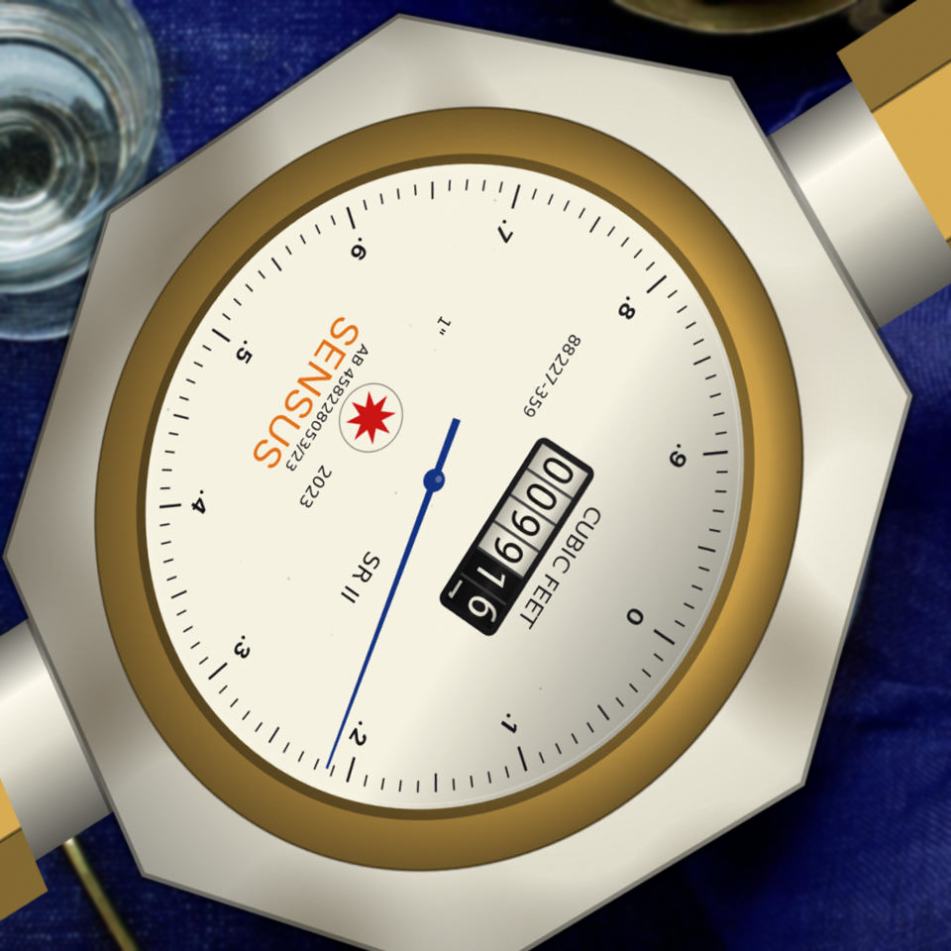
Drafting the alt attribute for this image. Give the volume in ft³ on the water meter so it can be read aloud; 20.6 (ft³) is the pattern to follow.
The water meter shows 9916.21 (ft³)
